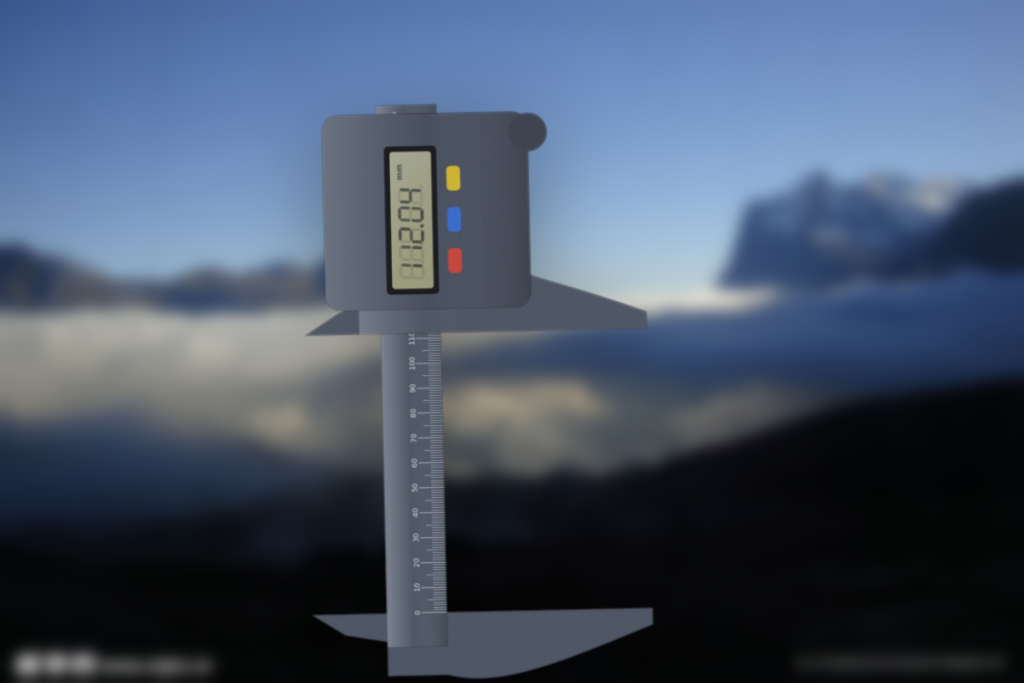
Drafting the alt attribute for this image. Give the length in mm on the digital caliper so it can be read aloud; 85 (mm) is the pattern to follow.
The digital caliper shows 112.04 (mm)
